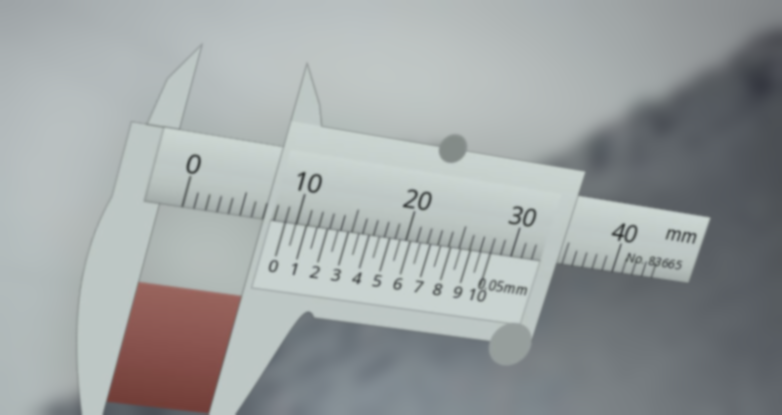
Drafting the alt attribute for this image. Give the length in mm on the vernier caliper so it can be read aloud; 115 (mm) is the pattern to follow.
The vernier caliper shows 9.0 (mm)
